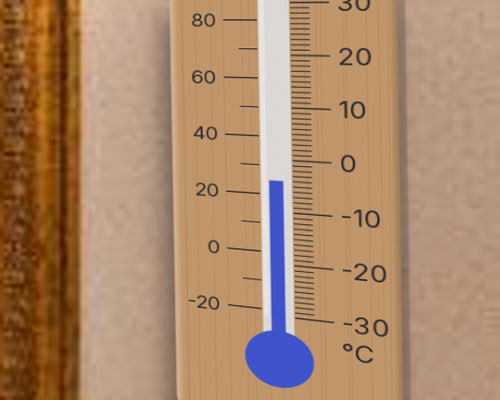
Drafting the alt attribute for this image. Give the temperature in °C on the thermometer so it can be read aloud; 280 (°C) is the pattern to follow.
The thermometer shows -4 (°C)
